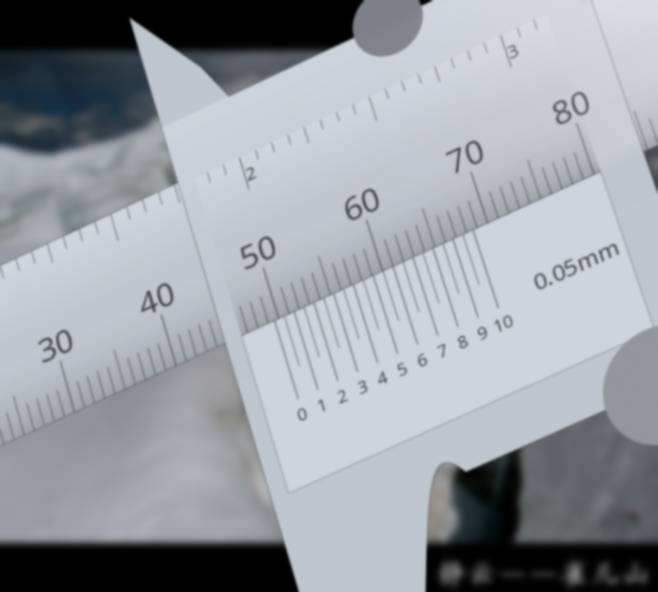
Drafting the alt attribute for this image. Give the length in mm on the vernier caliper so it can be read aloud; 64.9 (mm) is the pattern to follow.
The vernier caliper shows 49.6 (mm)
